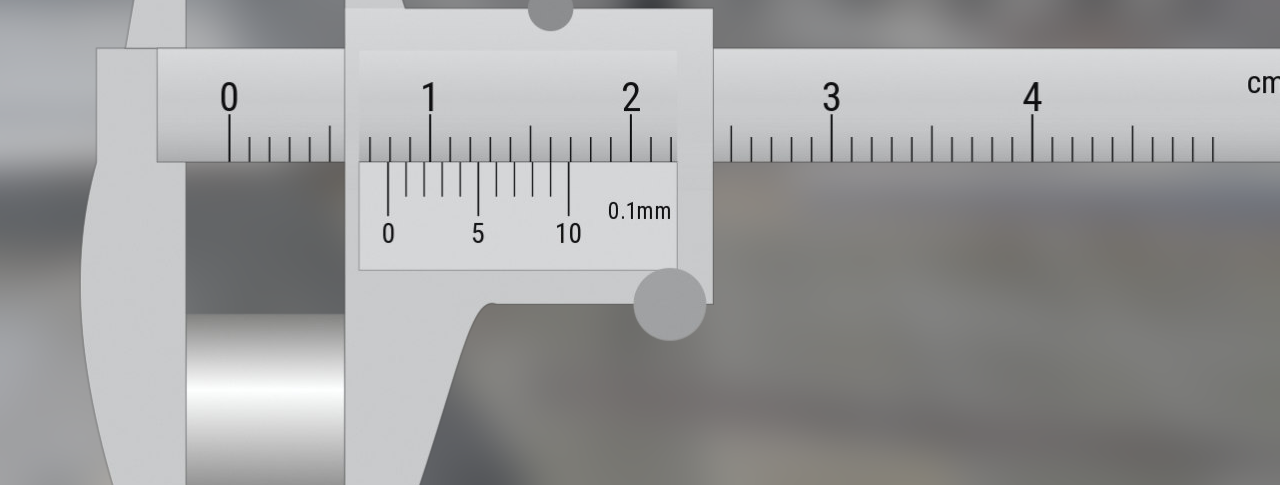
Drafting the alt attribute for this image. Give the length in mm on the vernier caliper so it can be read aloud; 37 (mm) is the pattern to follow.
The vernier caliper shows 7.9 (mm)
